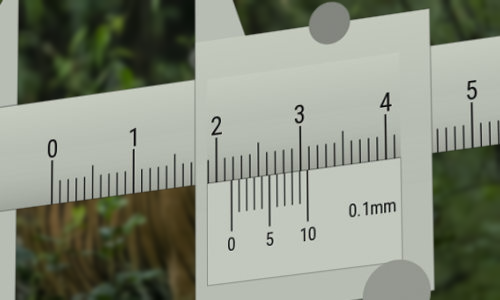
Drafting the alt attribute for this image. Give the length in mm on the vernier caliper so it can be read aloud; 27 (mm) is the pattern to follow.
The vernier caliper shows 21.8 (mm)
